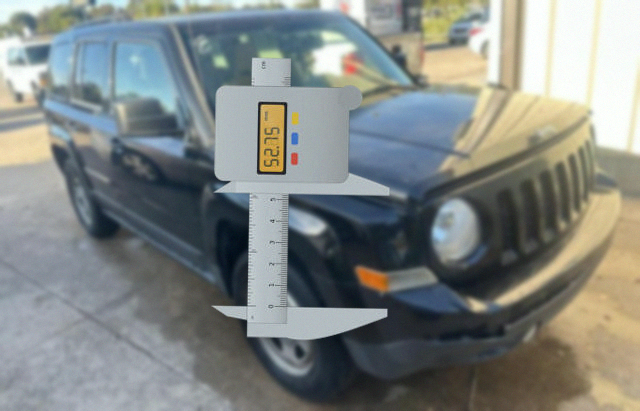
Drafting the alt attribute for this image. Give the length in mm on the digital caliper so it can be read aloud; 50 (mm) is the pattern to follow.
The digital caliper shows 52.75 (mm)
